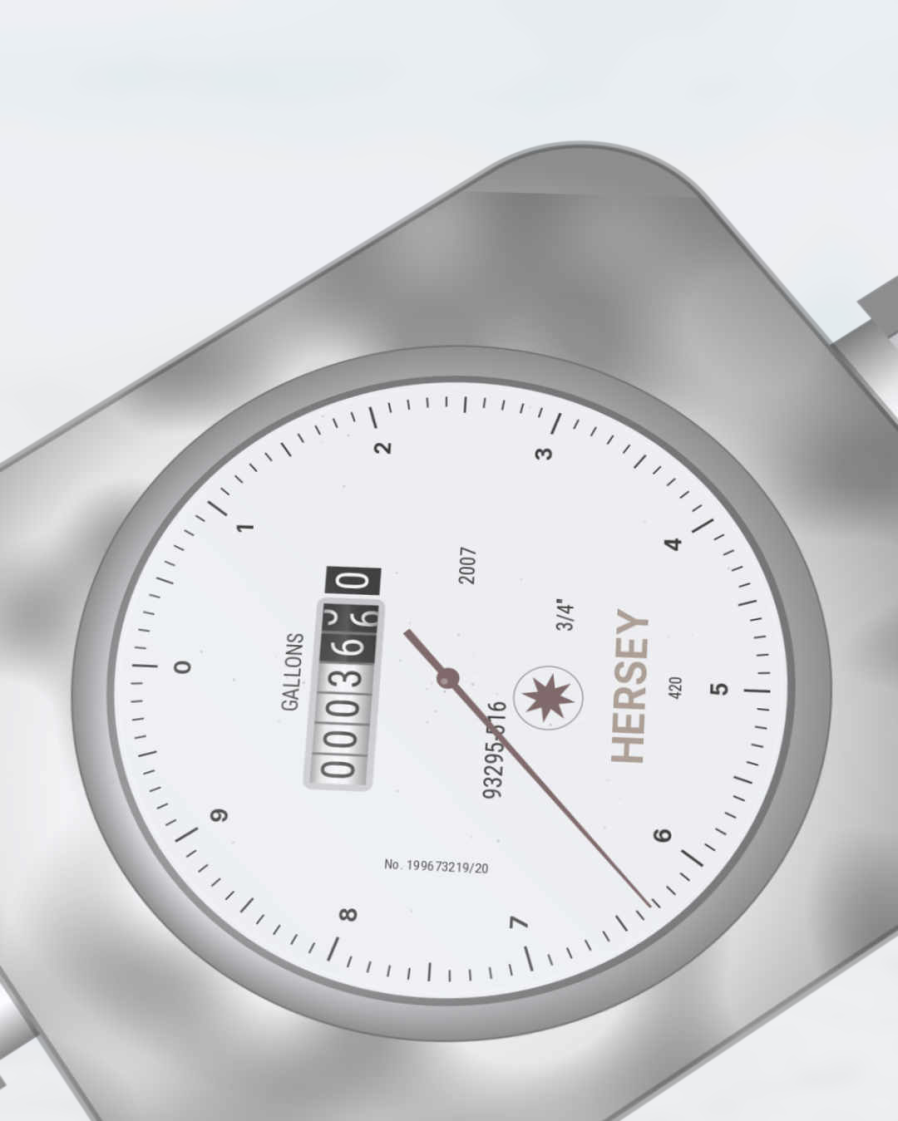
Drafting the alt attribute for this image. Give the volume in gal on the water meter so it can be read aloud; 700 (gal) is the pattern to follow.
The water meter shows 3656.3 (gal)
